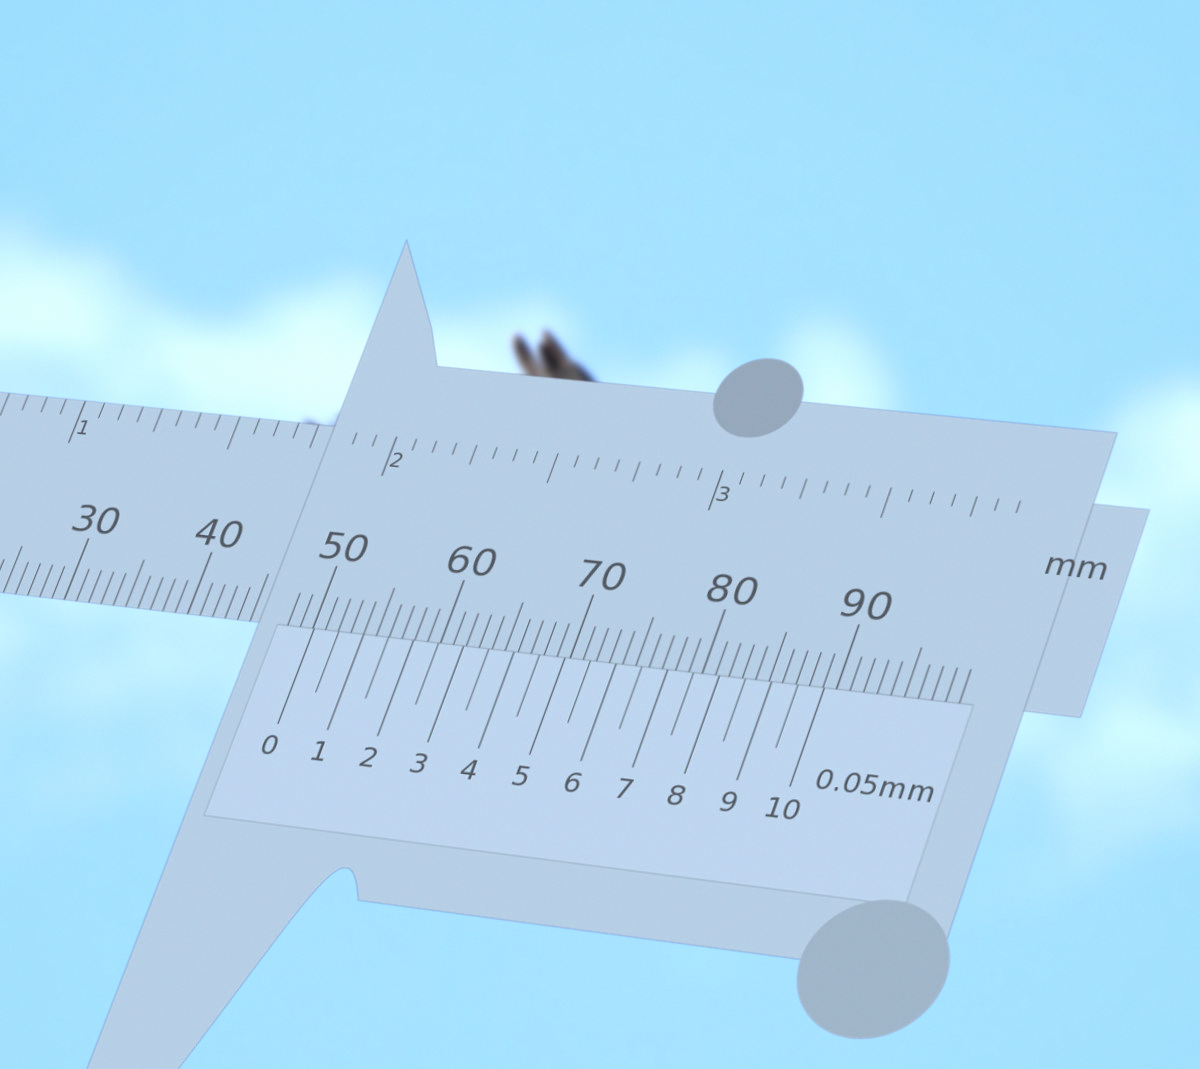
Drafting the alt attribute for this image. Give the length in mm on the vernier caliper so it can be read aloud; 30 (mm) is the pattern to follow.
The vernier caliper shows 50.1 (mm)
